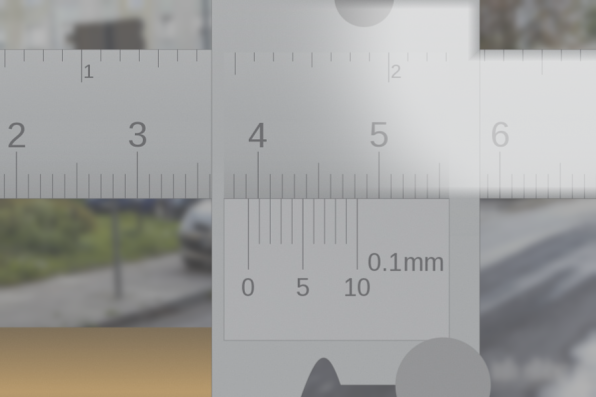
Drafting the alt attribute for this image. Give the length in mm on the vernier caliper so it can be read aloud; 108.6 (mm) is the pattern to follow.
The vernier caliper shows 39.2 (mm)
